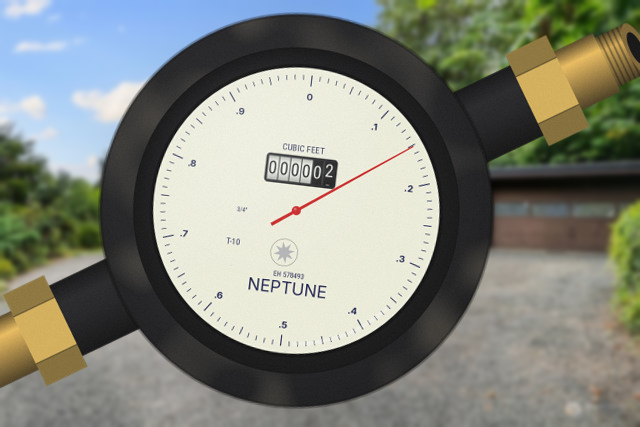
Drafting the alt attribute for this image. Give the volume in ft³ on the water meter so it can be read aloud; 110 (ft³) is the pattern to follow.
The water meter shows 2.15 (ft³)
